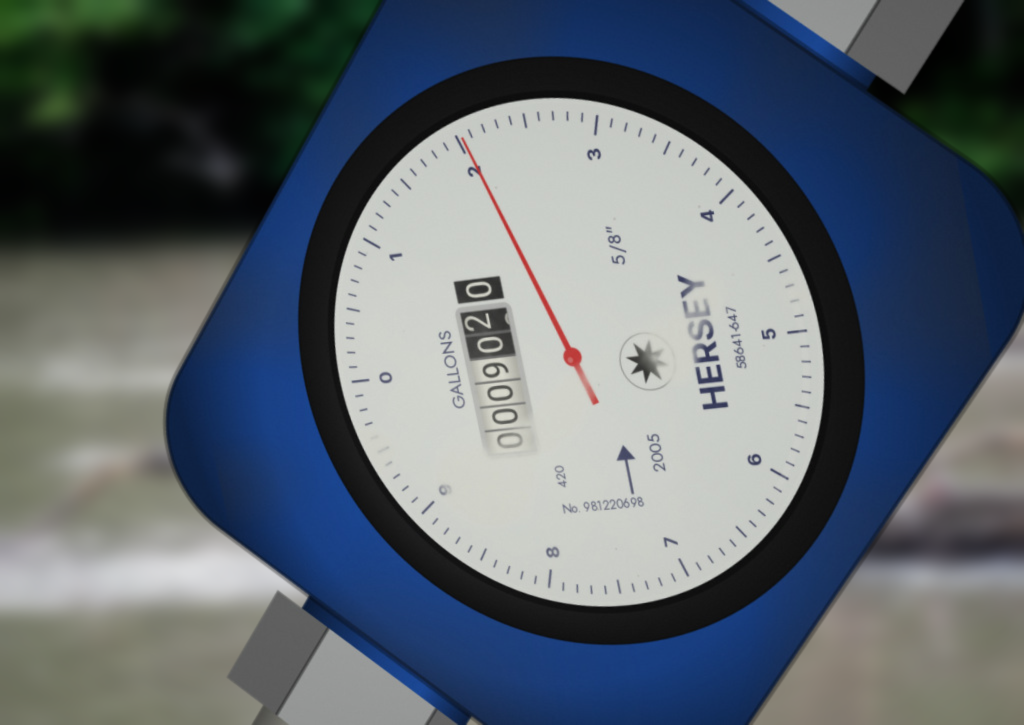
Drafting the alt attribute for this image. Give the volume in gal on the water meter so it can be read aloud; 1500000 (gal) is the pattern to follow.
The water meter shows 9022.0 (gal)
